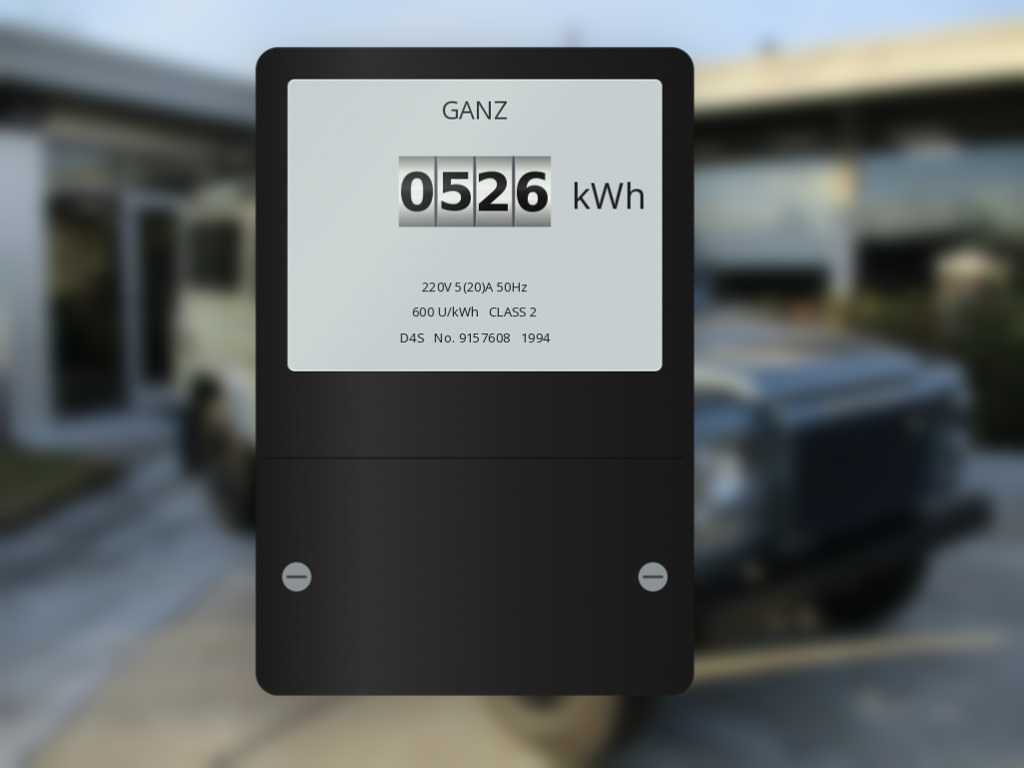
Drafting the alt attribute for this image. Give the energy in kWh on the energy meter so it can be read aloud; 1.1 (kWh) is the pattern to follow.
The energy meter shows 526 (kWh)
